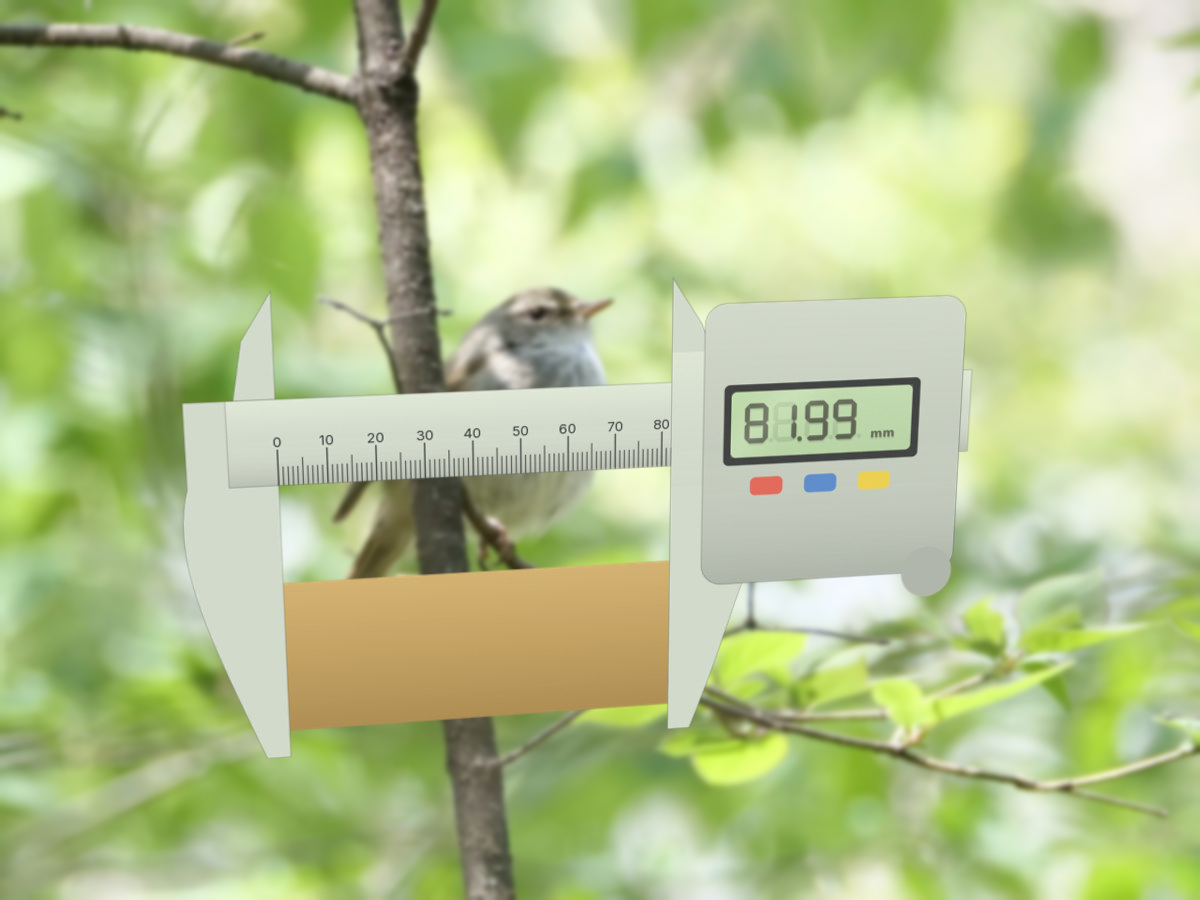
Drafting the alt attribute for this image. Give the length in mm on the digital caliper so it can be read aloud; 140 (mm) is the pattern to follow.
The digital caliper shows 81.99 (mm)
